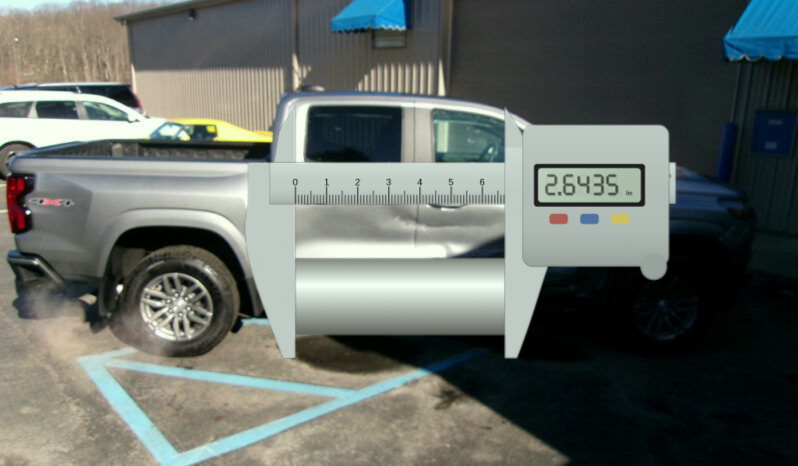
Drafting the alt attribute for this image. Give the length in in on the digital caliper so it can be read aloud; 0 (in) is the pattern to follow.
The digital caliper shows 2.6435 (in)
